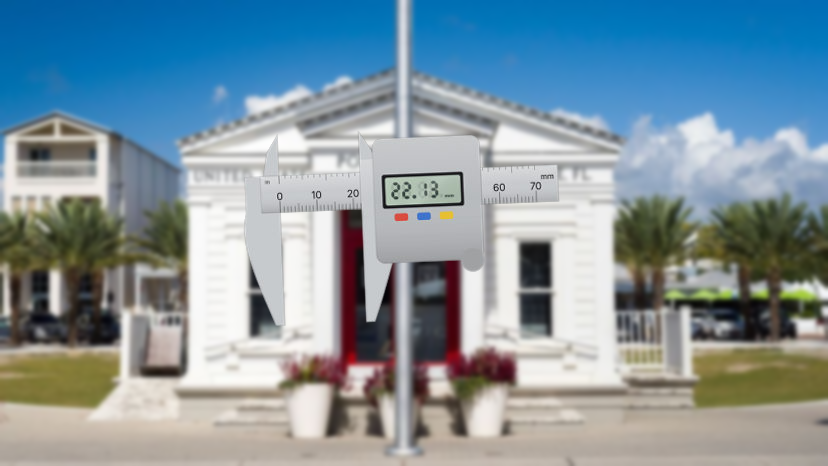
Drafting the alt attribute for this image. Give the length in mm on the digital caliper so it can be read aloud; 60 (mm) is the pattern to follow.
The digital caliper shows 22.13 (mm)
